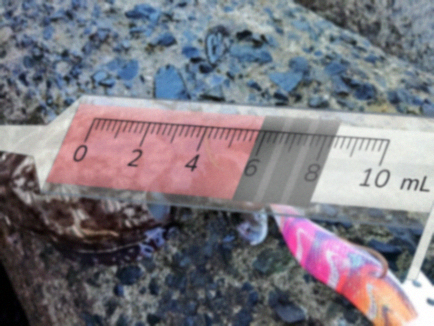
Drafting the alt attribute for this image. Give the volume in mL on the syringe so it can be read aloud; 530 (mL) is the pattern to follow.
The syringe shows 5.8 (mL)
